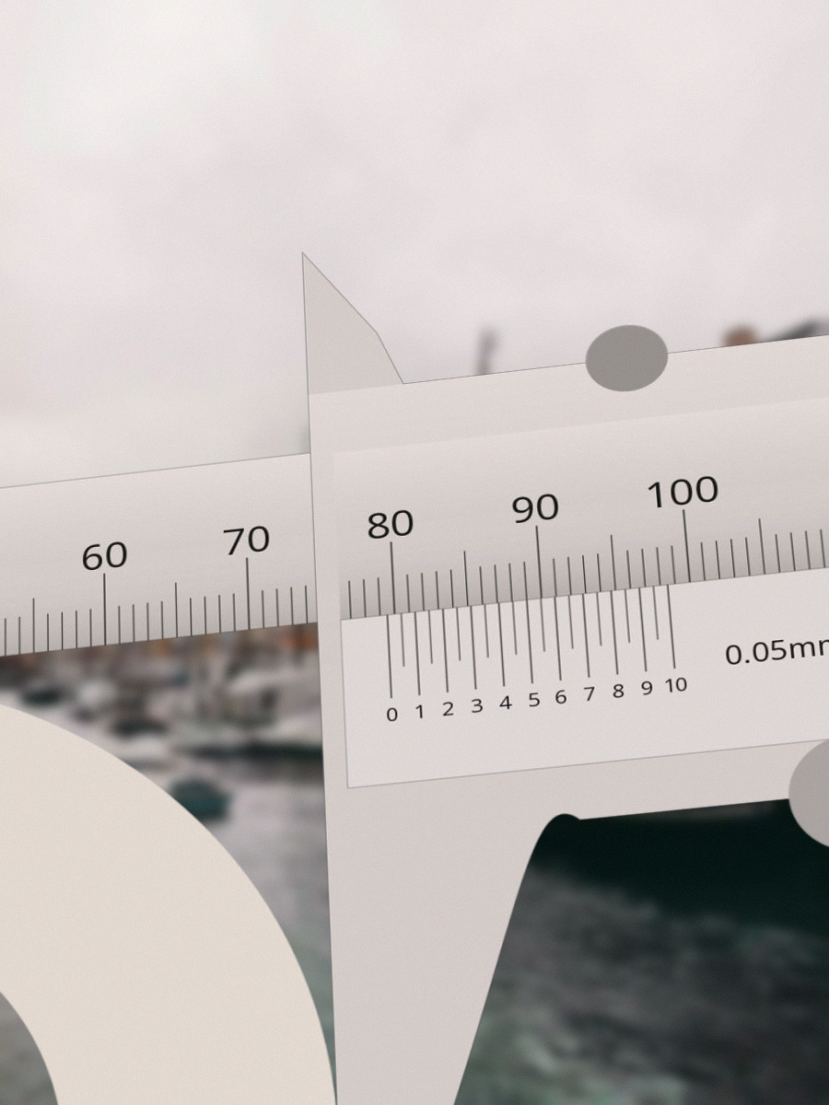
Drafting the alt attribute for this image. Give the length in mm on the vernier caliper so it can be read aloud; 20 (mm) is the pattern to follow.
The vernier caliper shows 79.5 (mm)
